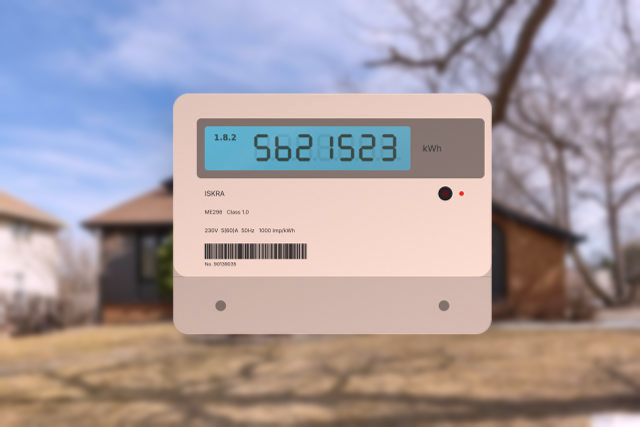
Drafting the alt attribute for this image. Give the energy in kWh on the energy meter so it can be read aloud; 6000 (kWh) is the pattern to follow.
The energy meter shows 5621523 (kWh)
